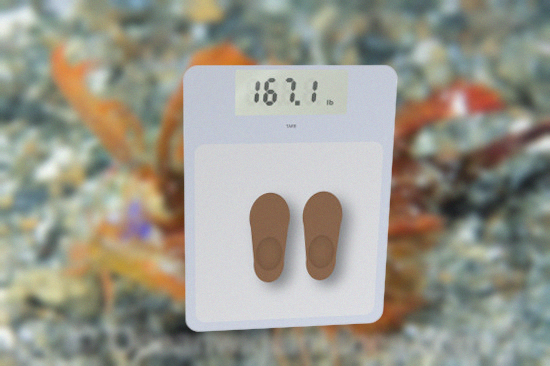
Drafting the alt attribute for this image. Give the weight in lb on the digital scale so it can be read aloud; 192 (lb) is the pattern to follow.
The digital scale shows 167.1 (lb)
